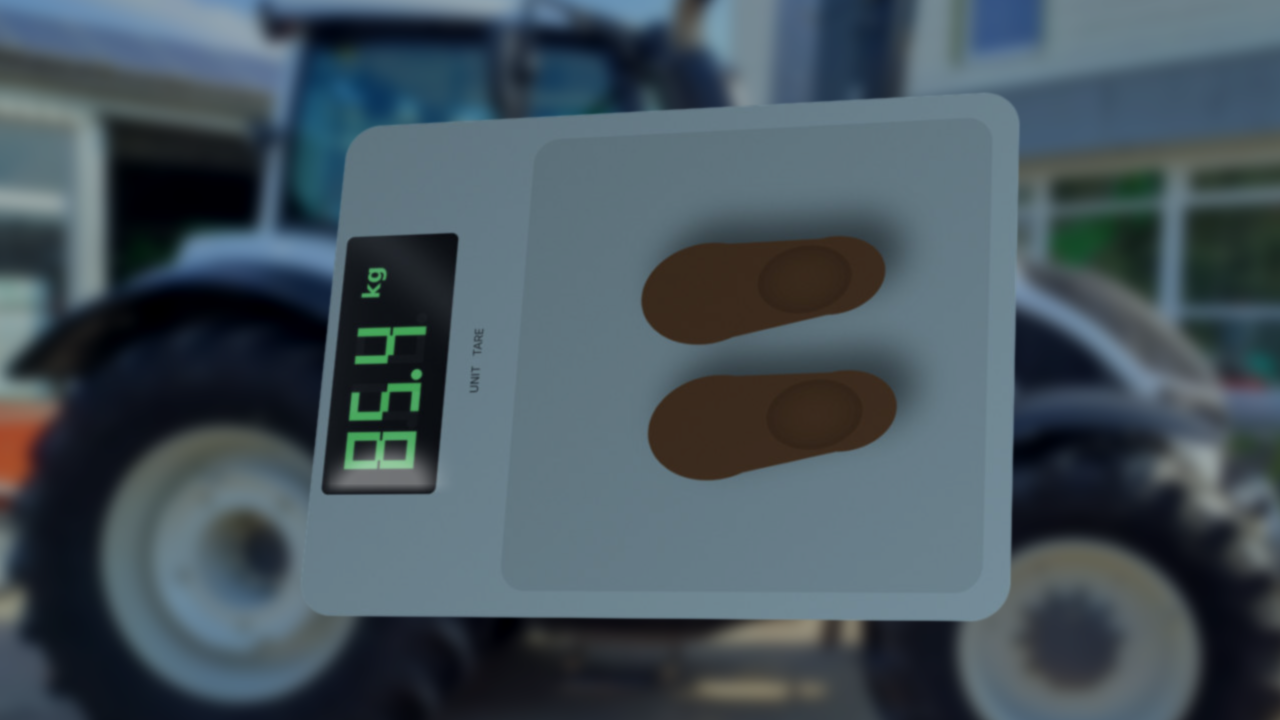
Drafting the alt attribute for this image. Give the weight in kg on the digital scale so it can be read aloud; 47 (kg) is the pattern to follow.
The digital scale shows 85.4 (kg)
